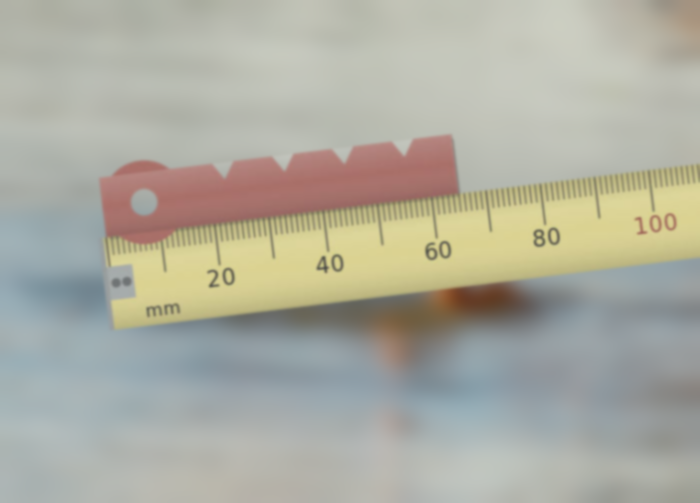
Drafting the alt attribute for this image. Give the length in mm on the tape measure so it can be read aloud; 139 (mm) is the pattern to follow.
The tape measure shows 65 (mm)
